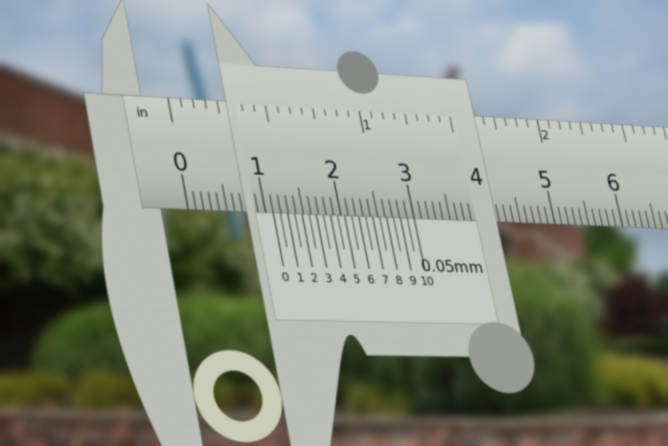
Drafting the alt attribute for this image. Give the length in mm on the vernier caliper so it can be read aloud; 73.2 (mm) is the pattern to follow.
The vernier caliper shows 11.0 (mm)
